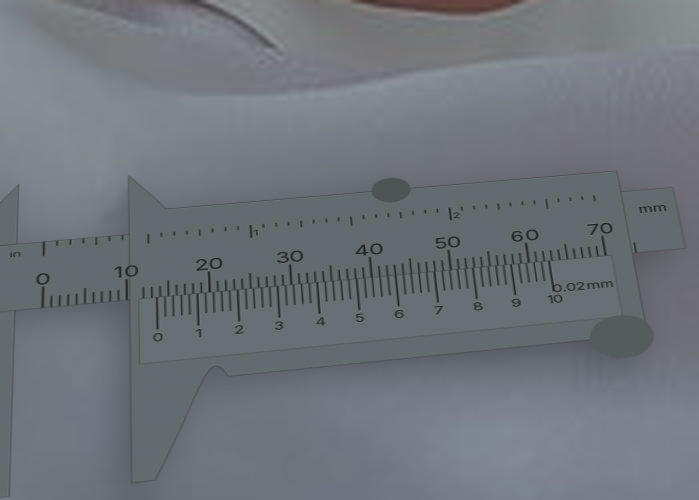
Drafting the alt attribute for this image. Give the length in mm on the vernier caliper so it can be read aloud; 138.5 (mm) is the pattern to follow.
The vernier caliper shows 13.6 (mm)
